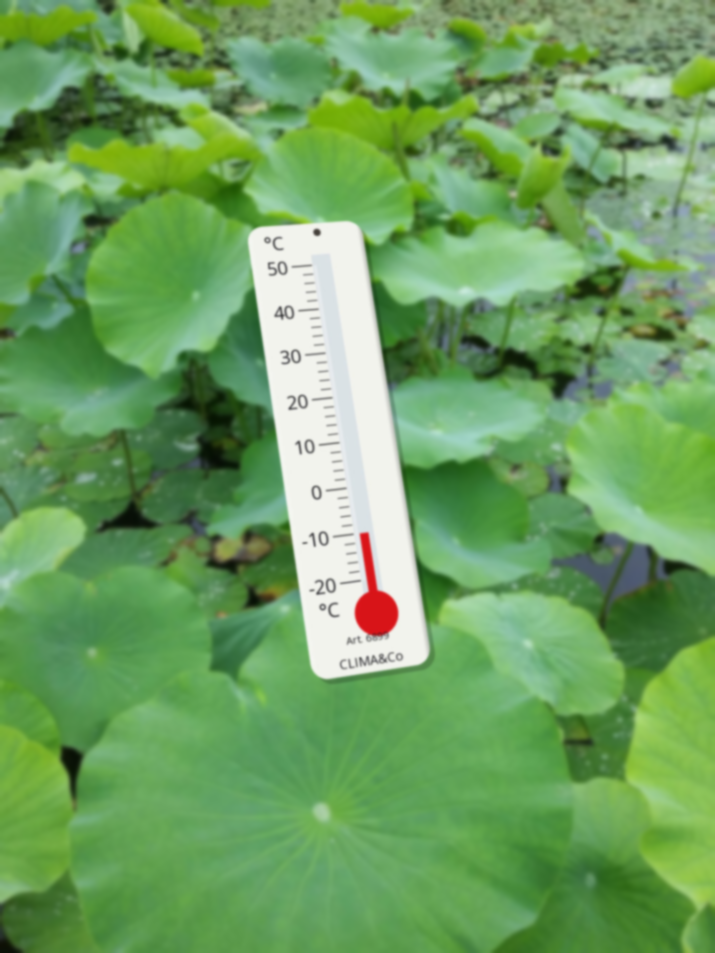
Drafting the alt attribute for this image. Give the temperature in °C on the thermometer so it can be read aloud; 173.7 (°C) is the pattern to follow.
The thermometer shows -10 (°C)
